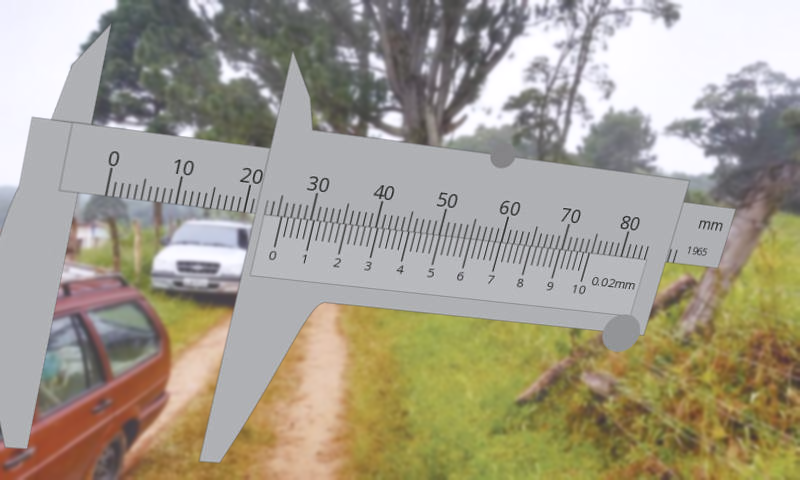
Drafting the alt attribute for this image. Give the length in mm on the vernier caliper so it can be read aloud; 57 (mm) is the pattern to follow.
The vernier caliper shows 25.6 (mm)
